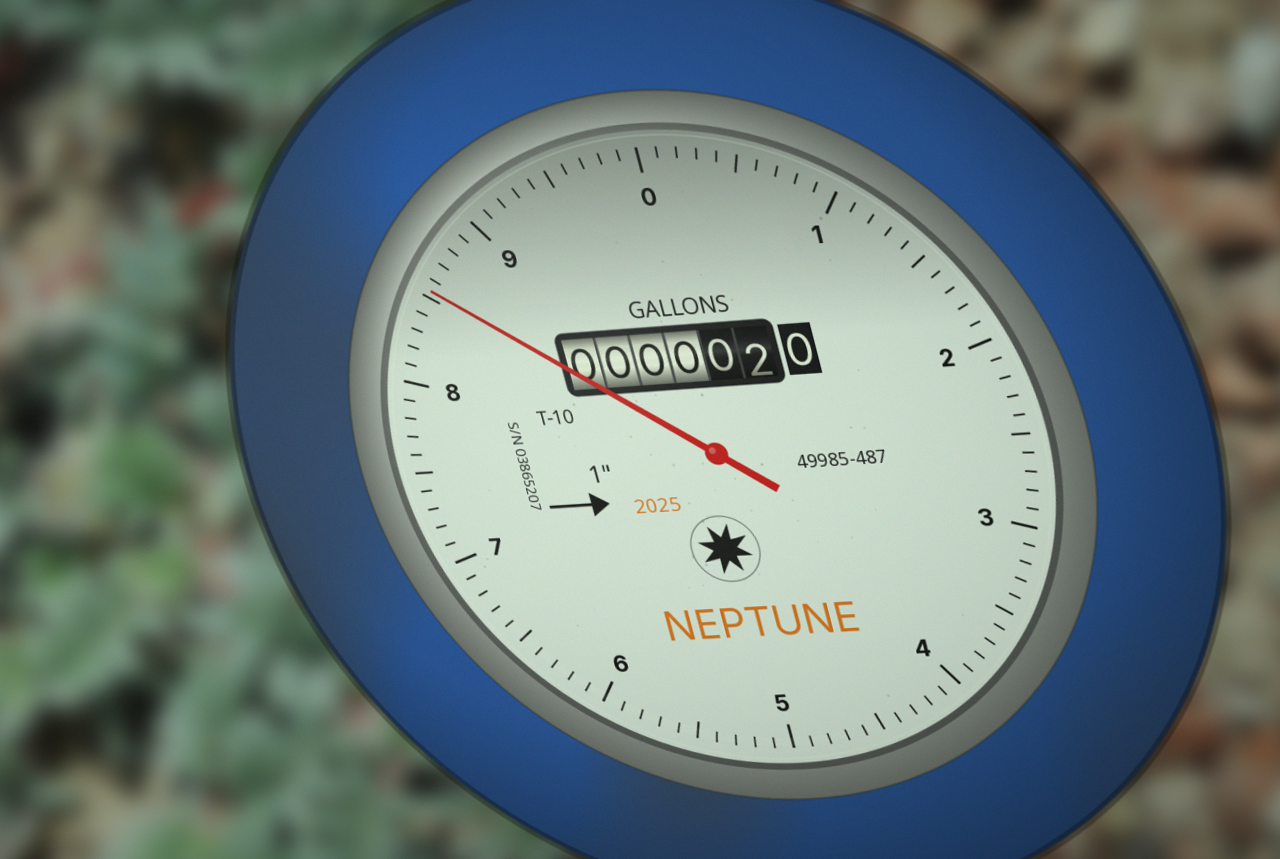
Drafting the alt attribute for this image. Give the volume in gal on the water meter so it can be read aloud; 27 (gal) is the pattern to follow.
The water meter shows 18.5 (gal)
